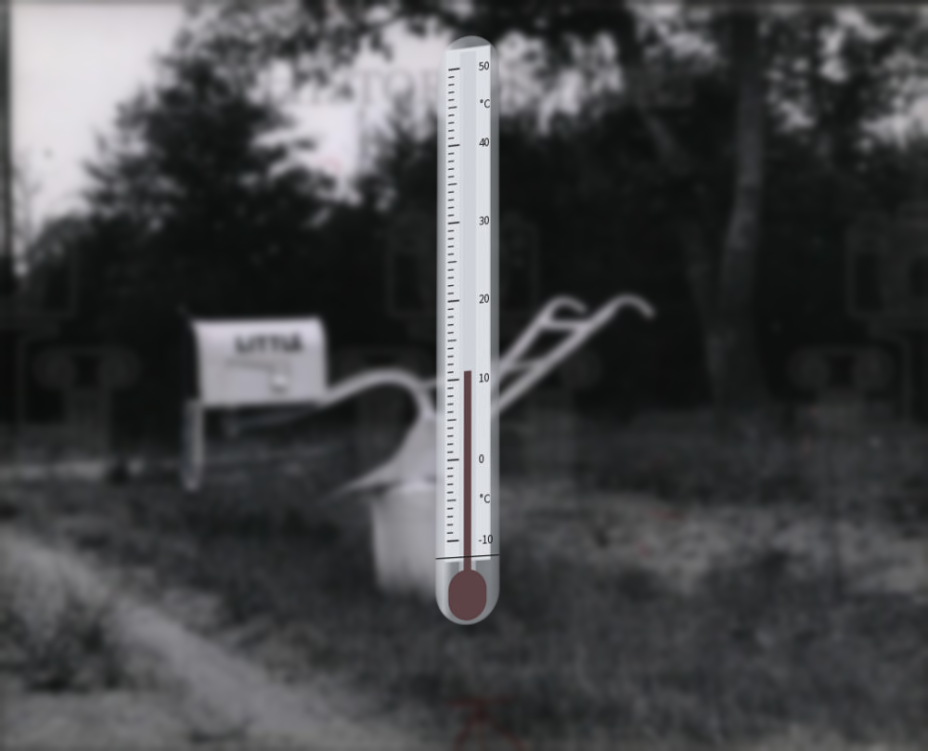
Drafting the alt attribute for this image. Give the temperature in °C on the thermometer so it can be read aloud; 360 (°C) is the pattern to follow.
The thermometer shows 11 (°C)
